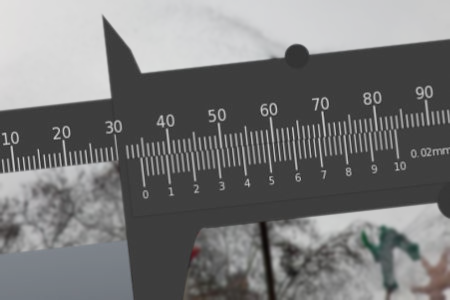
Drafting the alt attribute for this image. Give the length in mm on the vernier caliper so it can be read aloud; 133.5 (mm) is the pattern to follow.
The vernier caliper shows 34.5 (mm)
